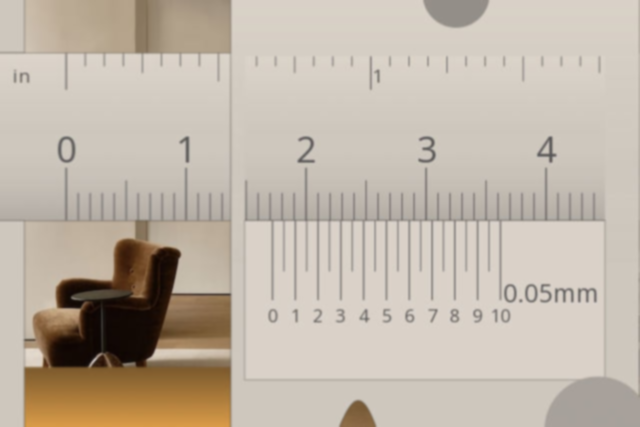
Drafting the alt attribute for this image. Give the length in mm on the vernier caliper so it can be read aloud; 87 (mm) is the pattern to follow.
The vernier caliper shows 17.2 (mm)
